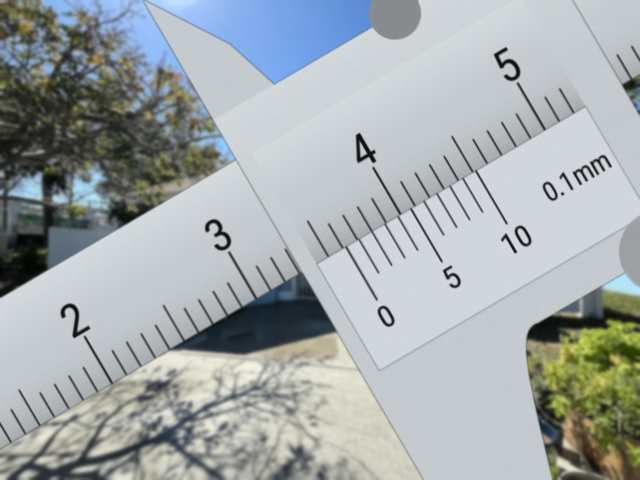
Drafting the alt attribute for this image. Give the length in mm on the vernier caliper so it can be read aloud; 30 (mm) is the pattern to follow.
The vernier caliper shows 36.2 (mm)
